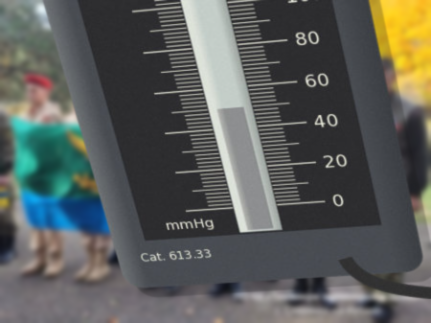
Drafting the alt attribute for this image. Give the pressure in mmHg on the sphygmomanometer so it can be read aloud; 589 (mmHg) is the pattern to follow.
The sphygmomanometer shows 50 (mmHg)
